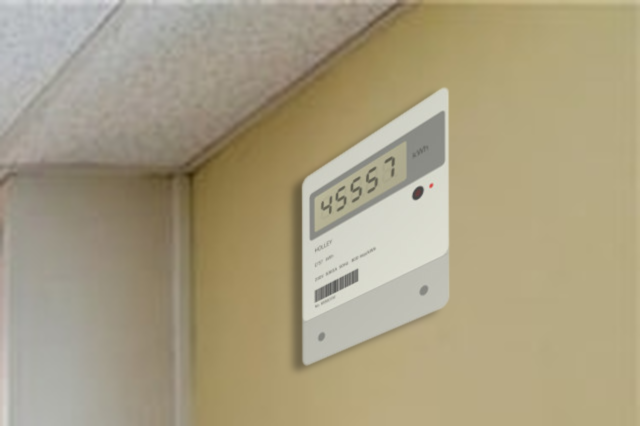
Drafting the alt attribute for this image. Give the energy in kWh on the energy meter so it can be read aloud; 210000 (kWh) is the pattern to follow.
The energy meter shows 45557 (kWh)
